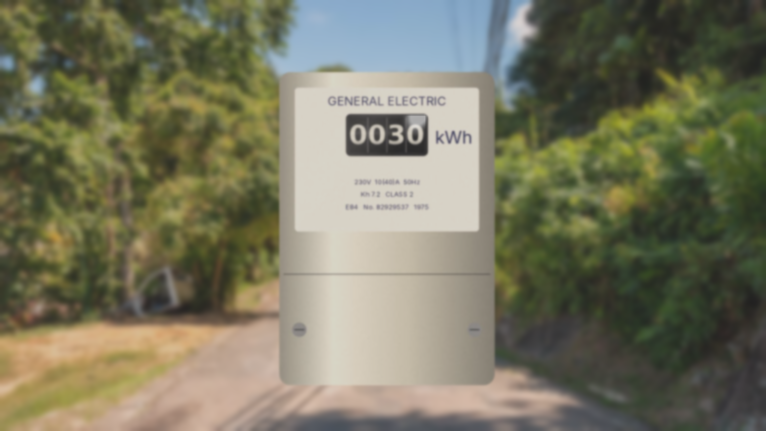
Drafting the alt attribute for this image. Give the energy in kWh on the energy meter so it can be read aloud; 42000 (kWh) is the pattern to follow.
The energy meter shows 30 (kWh)
